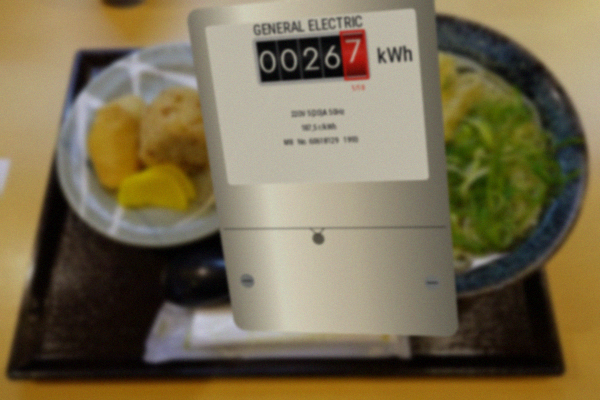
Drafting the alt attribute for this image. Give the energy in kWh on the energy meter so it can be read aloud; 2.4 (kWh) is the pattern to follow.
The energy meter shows 26.7 (kWh)
